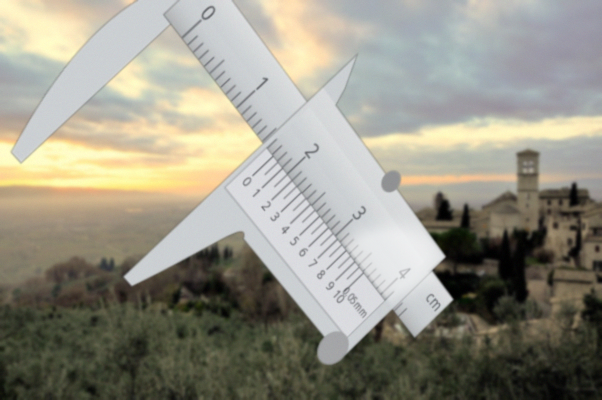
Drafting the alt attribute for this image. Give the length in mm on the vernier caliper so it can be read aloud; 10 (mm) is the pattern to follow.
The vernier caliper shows 17.2 (mm)
